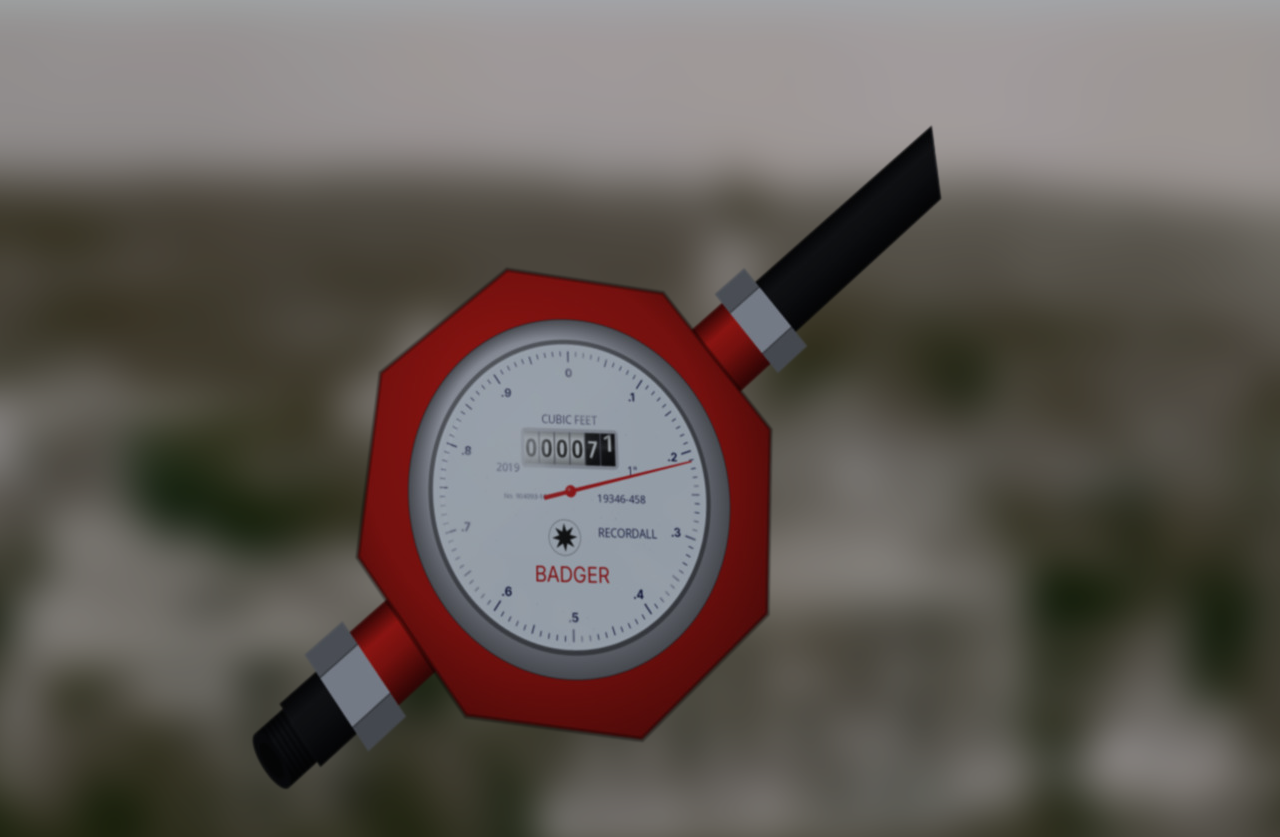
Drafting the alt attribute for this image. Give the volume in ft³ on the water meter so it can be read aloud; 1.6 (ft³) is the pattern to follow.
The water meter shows 71.21 (ft³)
